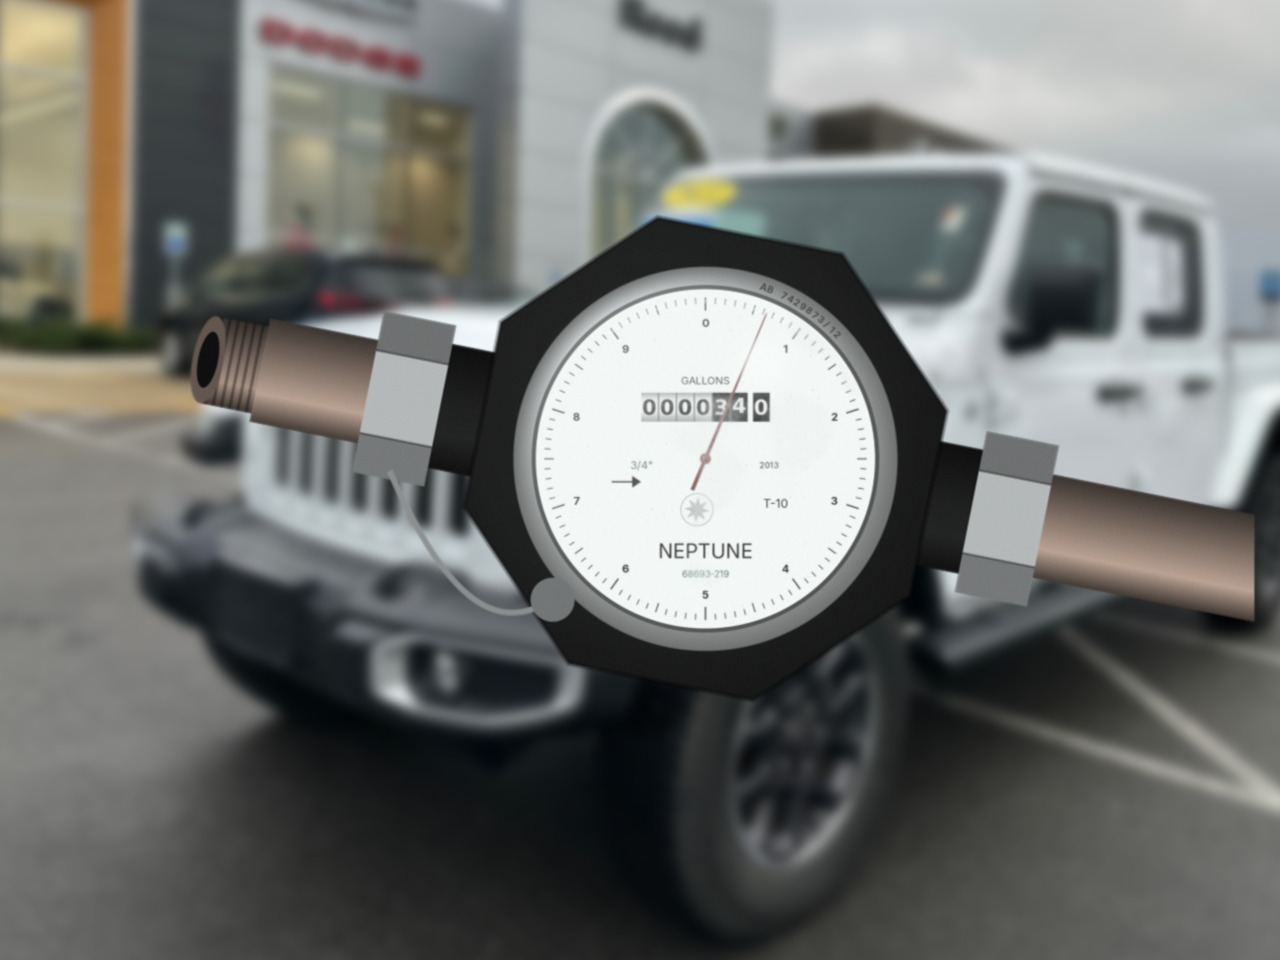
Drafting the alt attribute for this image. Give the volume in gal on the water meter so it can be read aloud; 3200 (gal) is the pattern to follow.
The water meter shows 340.6 (gal)
